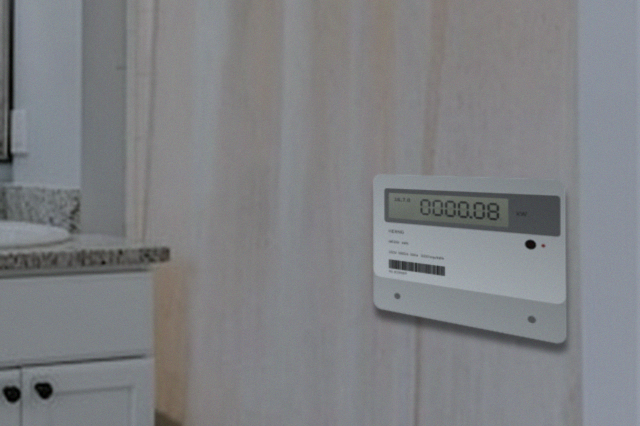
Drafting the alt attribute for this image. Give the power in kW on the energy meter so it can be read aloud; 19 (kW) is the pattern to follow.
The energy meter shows 0.08 (kW)
